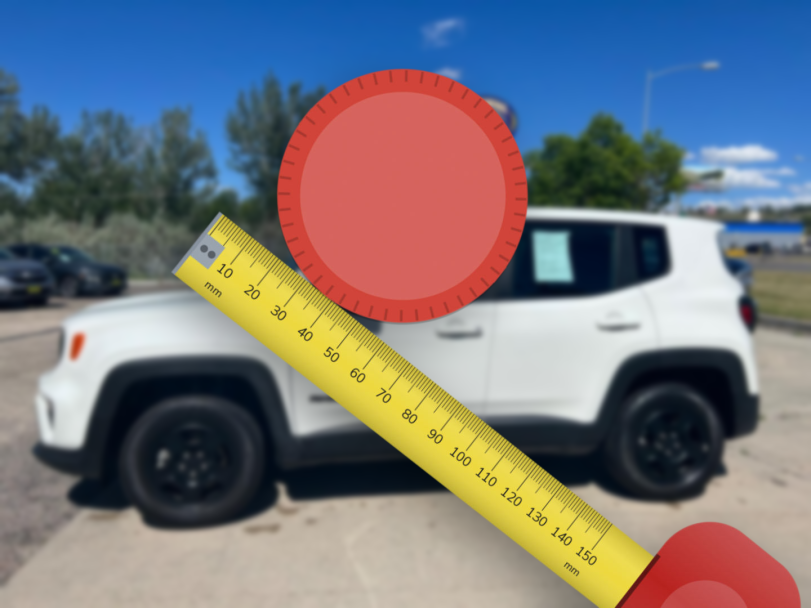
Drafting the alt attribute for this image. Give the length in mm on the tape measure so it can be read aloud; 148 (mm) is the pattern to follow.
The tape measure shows 75 (mm)
